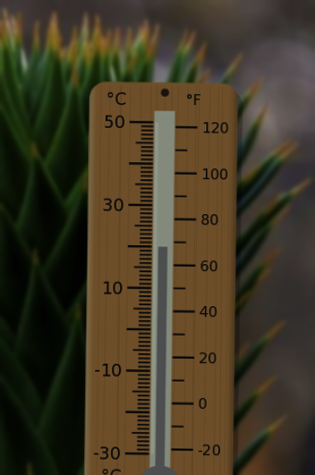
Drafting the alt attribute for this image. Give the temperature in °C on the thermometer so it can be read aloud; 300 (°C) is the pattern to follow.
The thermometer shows 20 (°C)
